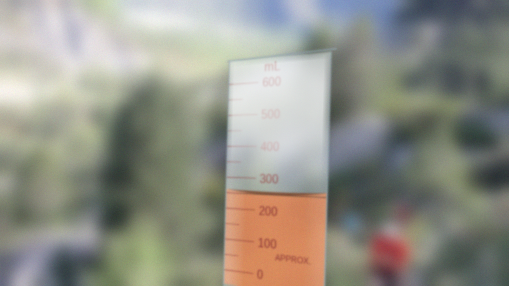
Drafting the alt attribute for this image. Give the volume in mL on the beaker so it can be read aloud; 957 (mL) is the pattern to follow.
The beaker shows 250 (mL)
